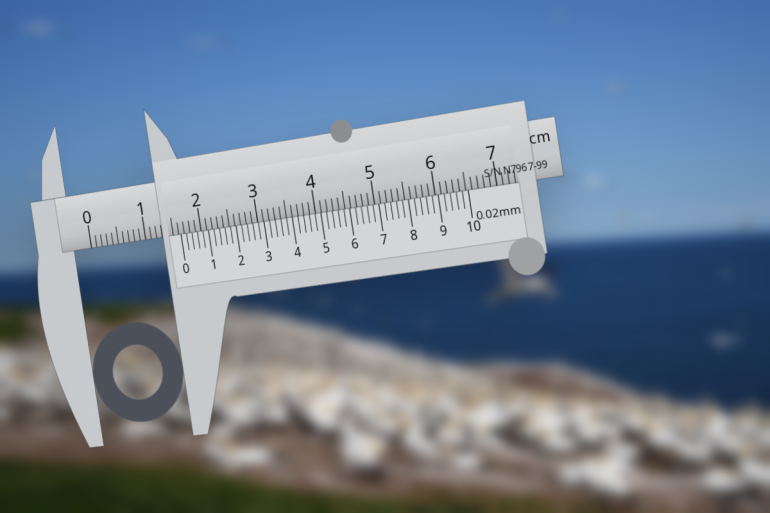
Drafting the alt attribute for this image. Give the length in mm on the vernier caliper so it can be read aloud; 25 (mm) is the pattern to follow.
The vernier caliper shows 16.4 (mm)
